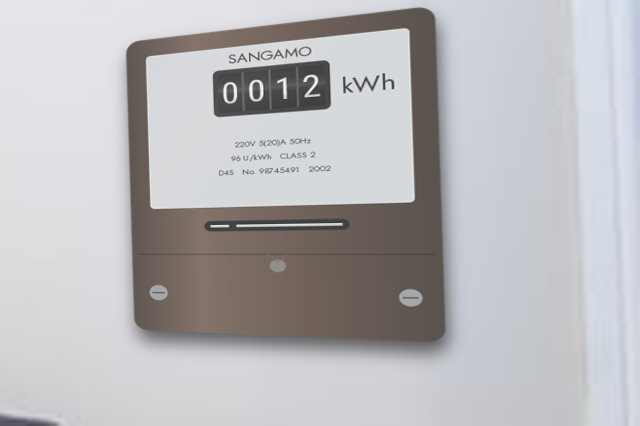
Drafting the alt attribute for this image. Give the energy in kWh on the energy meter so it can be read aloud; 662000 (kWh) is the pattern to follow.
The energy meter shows 12 (kWh)
